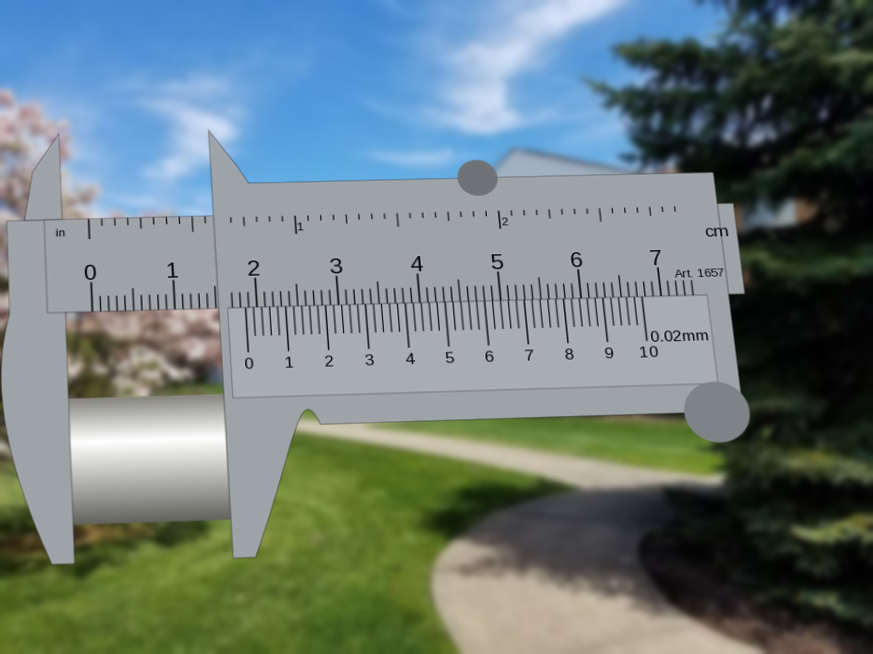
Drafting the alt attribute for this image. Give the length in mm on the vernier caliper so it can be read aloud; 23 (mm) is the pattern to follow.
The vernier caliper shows 18.6 (mm)
